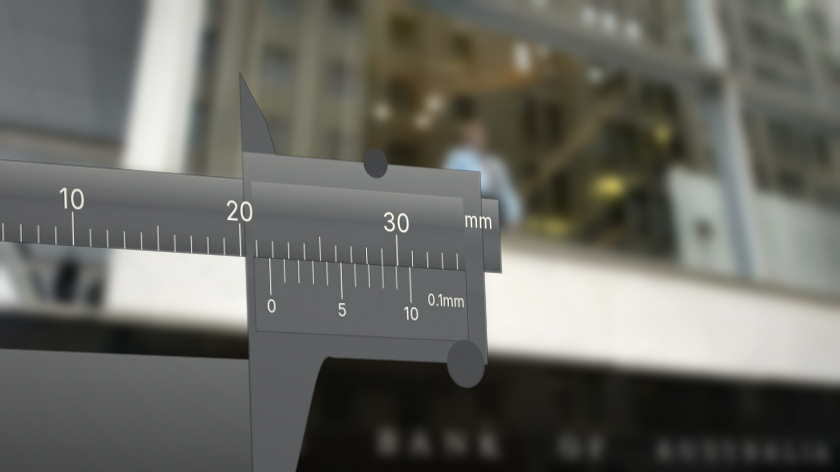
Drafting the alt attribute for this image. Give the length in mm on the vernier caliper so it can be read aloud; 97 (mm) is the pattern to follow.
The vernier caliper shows 21.8 (mm)
